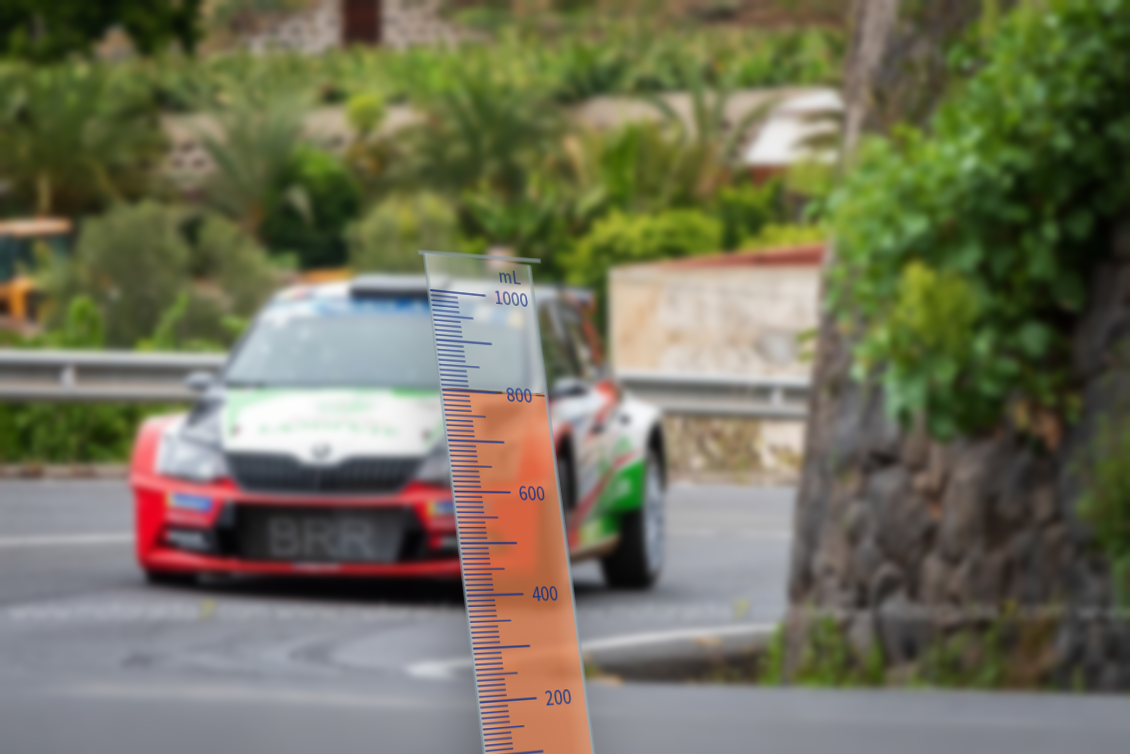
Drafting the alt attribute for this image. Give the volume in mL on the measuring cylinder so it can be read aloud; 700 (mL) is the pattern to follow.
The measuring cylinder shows 800 (mL)
